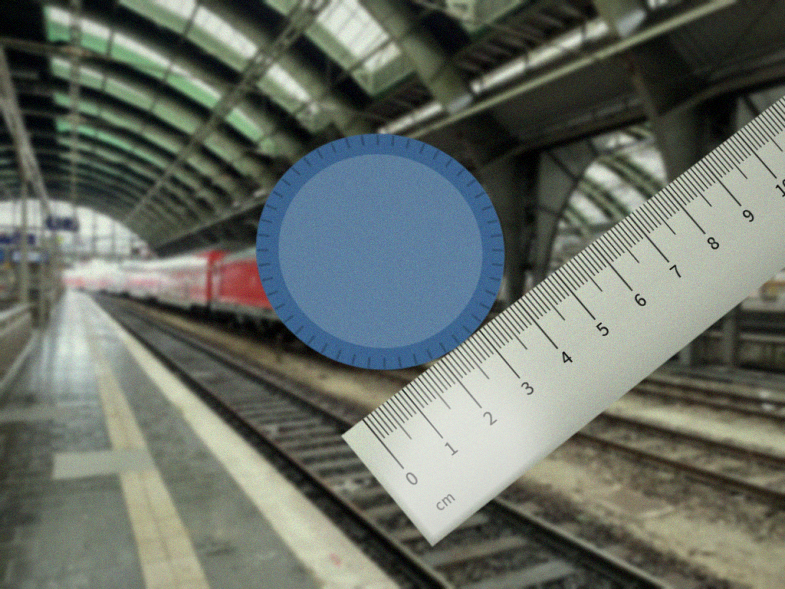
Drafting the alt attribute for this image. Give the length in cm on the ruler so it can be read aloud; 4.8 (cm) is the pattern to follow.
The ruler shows 5 (cm)
